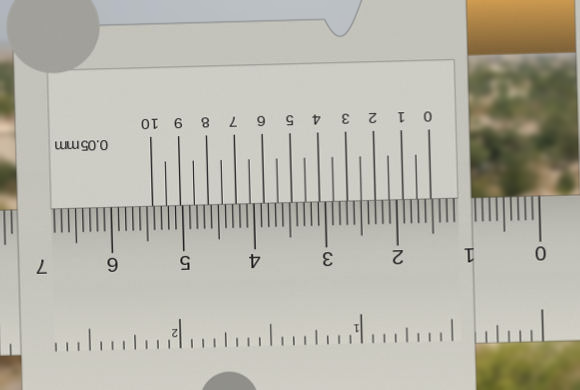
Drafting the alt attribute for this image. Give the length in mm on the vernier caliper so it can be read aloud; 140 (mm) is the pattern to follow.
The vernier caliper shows 15.2 (mm)
